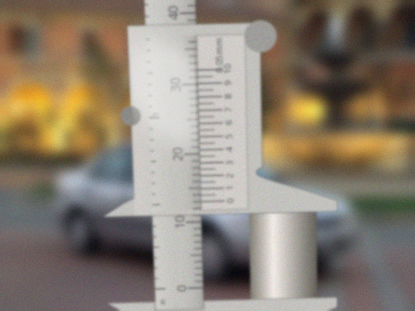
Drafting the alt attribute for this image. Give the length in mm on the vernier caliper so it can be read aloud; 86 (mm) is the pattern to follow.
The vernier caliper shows 13.0 (mm)
